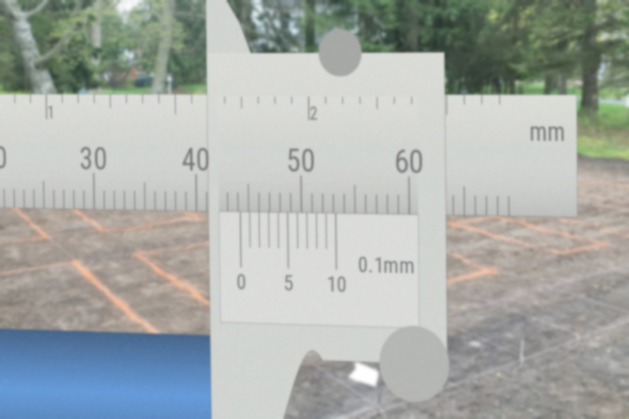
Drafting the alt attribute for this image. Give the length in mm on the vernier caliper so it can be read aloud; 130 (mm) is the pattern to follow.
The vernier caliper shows 44.2 (mm)
